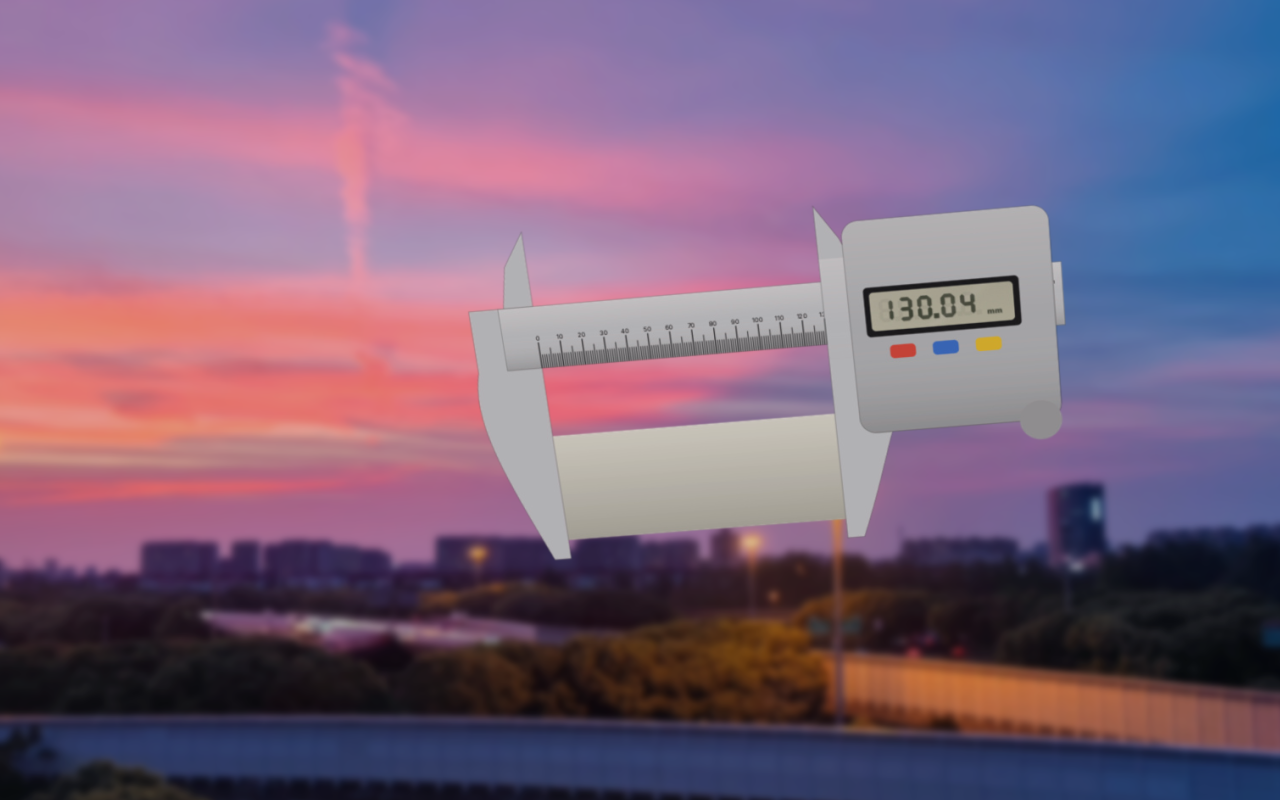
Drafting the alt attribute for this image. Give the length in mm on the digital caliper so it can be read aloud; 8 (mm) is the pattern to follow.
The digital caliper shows 130.04 (mm)
